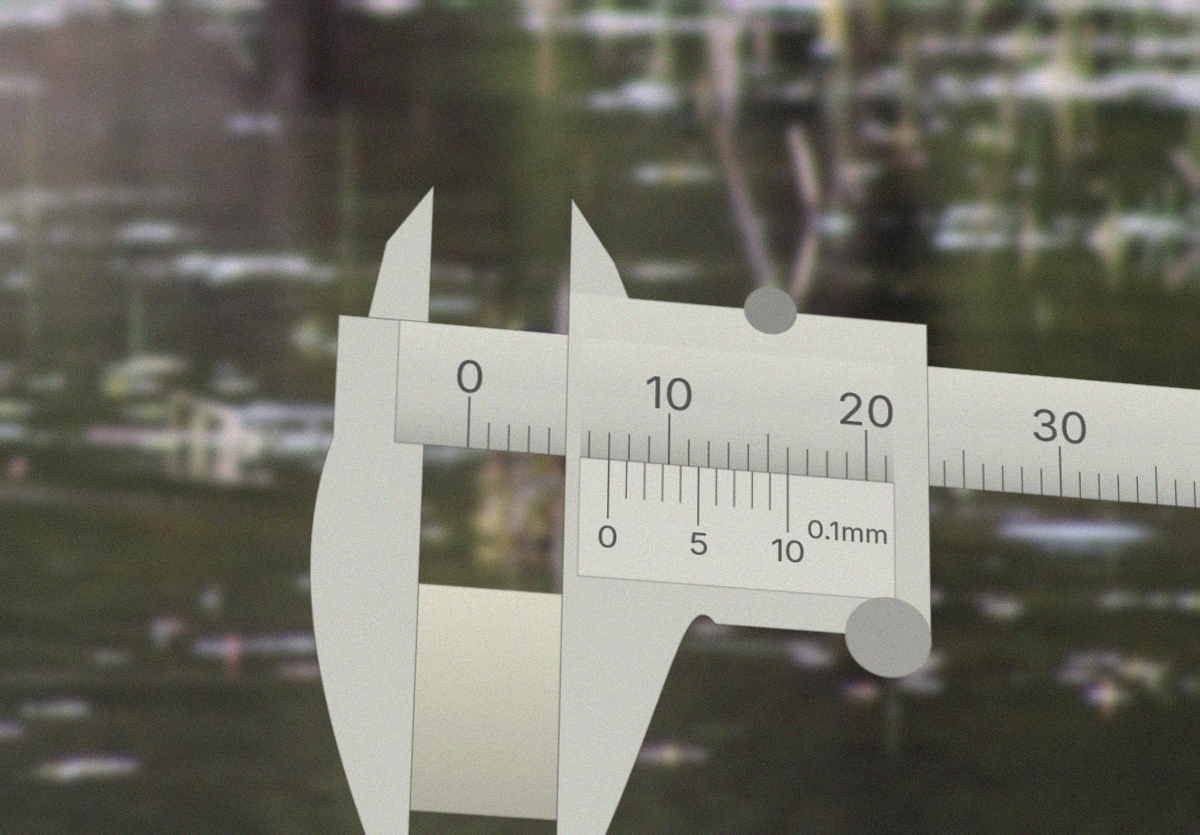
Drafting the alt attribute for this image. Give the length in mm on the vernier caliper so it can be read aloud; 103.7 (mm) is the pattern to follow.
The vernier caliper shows 7.0 (mm)
